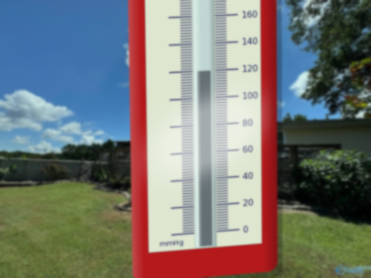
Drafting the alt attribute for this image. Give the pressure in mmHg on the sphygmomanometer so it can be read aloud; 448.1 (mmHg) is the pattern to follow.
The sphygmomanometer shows 120 (mmHg)
